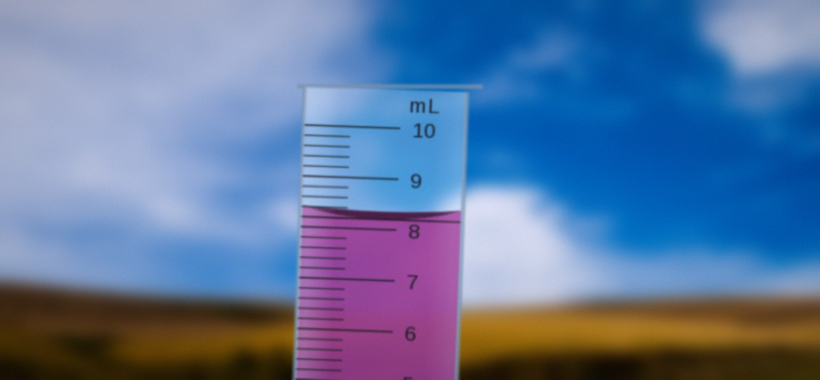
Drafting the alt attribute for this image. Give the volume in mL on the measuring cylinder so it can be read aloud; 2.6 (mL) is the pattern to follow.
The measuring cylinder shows 8.2 (mL)
